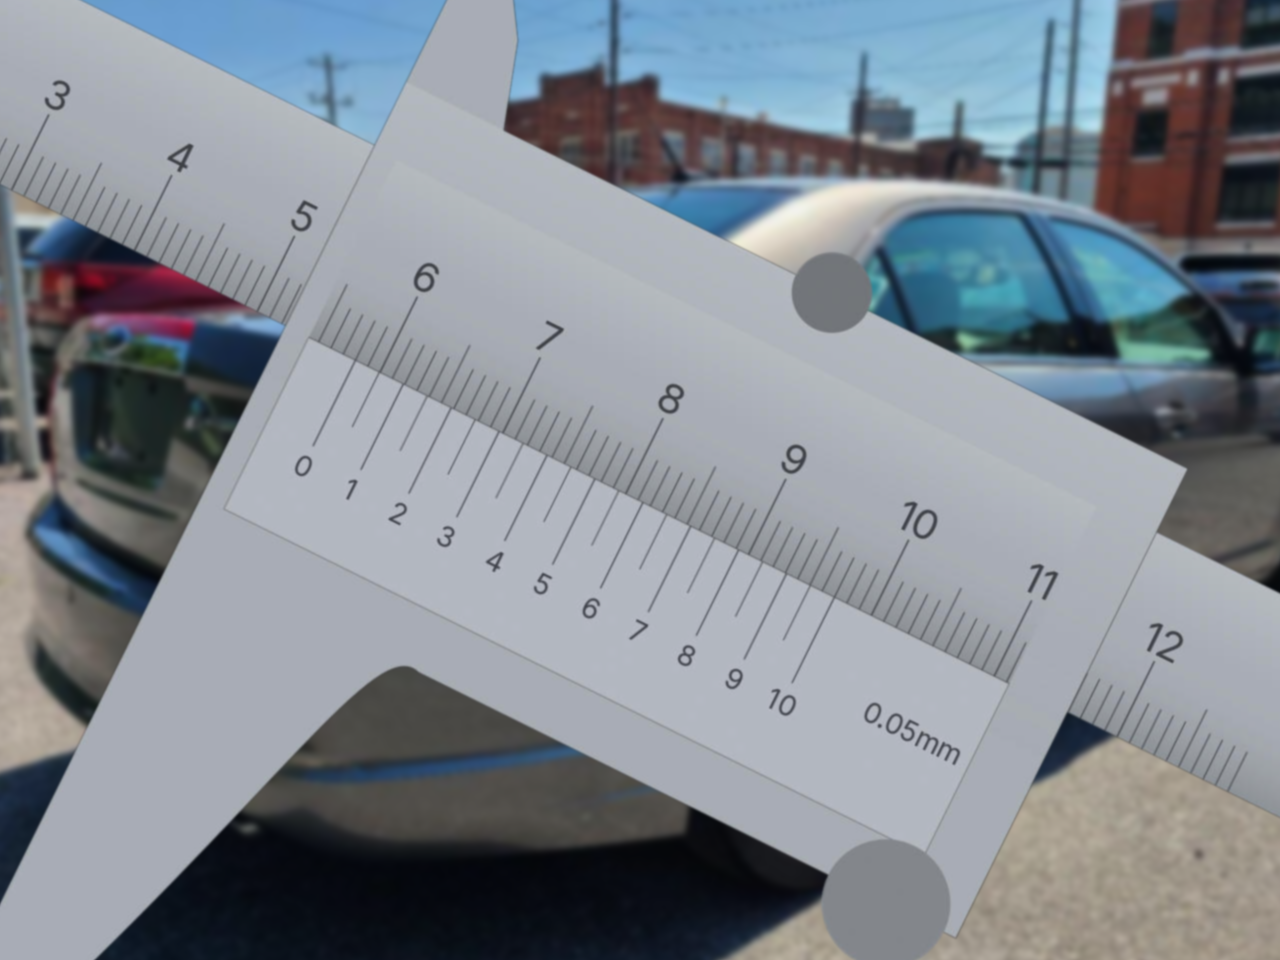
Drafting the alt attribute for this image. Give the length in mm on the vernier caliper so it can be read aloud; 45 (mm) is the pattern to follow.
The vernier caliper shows 58.0 (mm)
